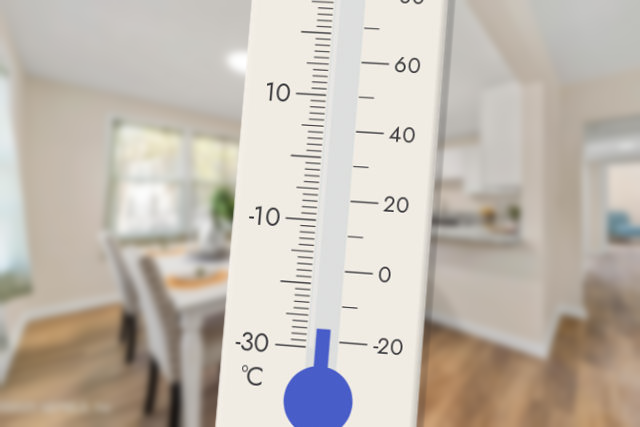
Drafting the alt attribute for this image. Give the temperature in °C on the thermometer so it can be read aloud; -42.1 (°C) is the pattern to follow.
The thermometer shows -27 (°C)
